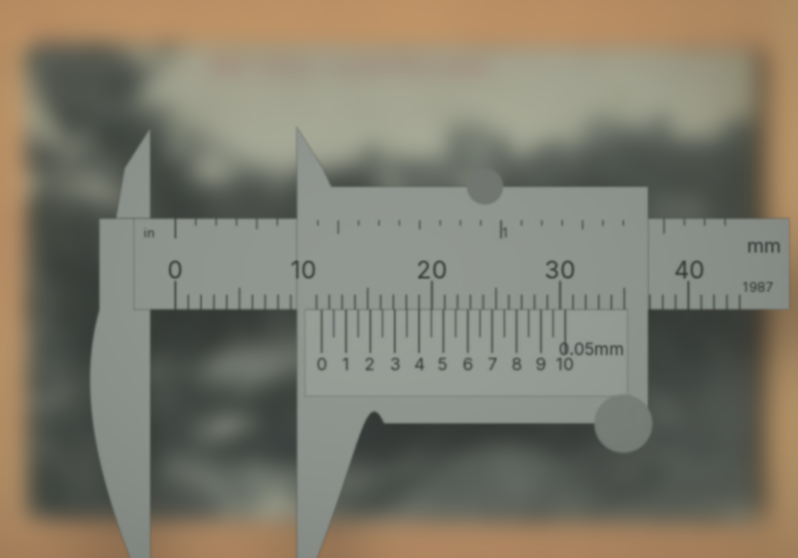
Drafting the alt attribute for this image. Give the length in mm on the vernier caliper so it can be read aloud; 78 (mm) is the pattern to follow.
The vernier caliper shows 11.4 (mm)
